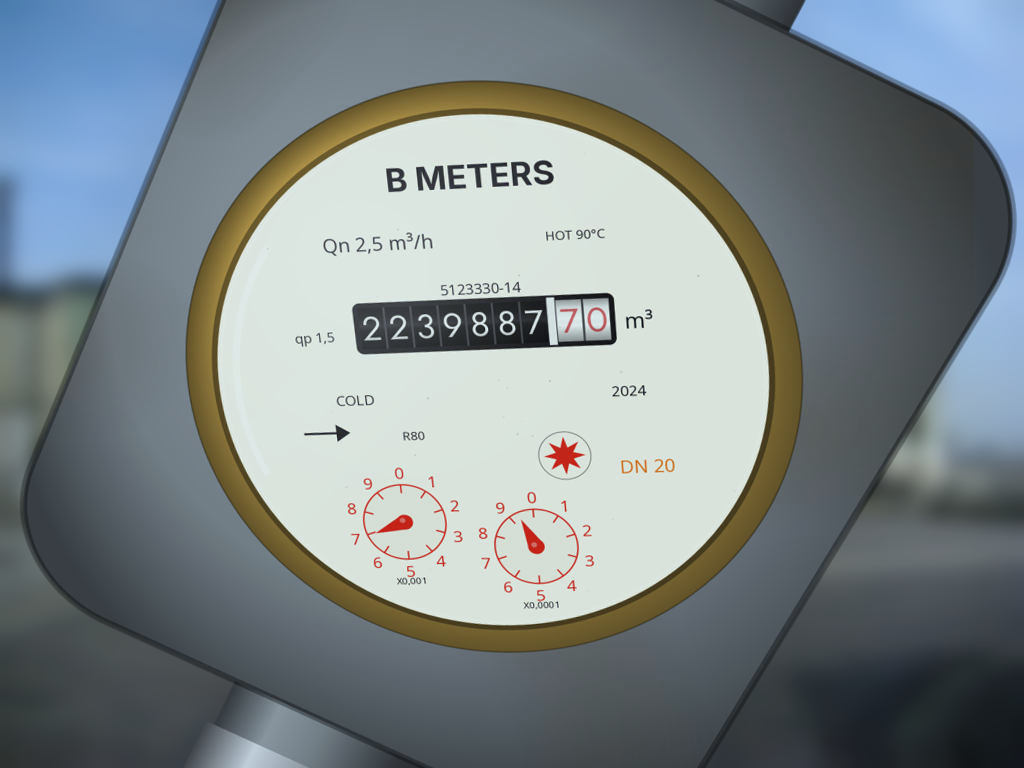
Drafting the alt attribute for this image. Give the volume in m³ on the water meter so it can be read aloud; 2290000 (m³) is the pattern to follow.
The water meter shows 2239887.7069 (m³)
